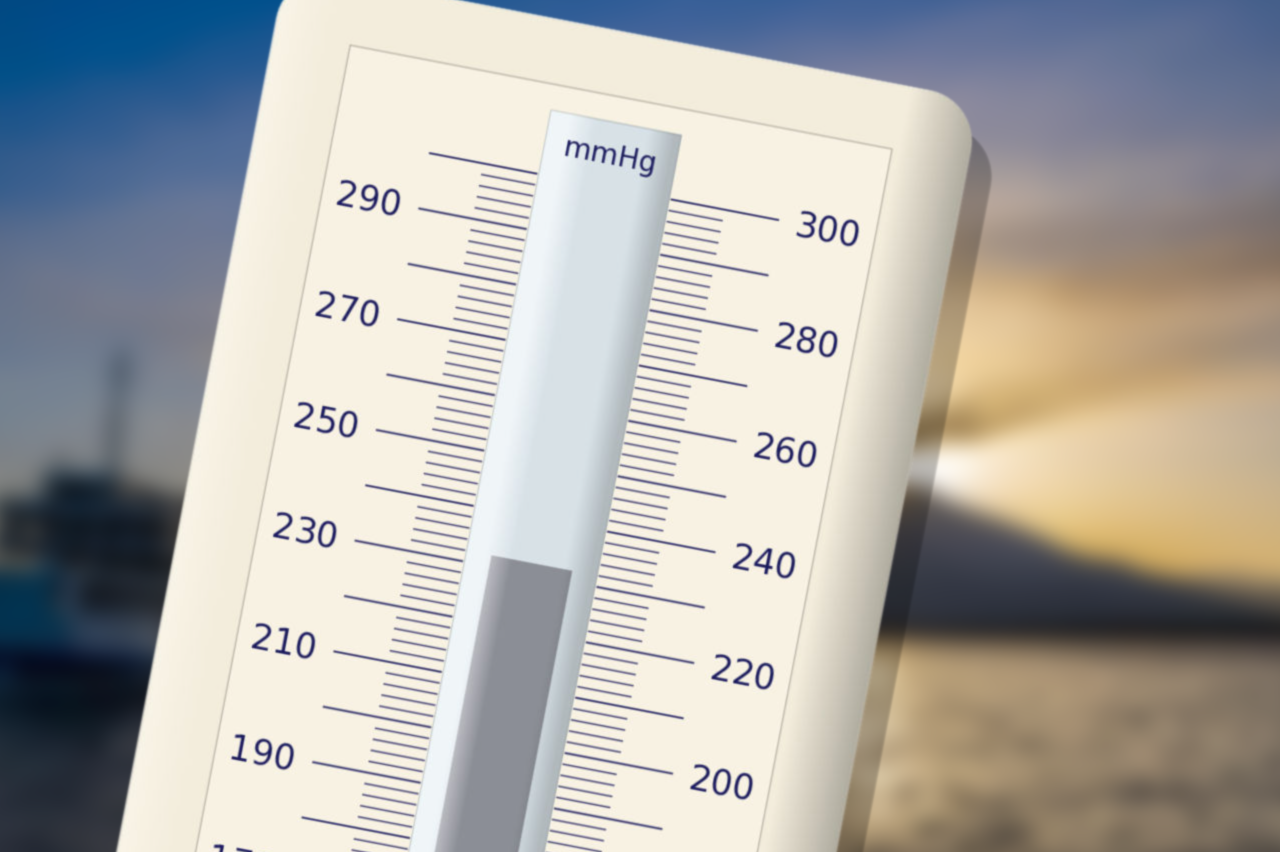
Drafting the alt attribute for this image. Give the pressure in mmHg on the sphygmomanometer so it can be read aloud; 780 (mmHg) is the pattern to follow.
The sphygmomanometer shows 232 (mmHg)
